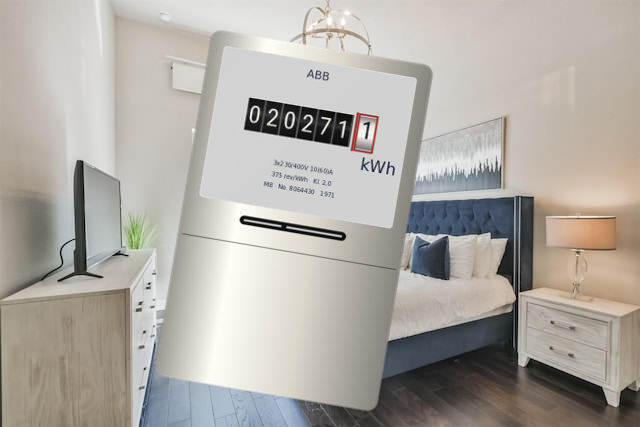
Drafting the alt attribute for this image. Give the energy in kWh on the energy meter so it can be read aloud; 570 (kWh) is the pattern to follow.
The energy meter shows 20271.1 (kWh)
